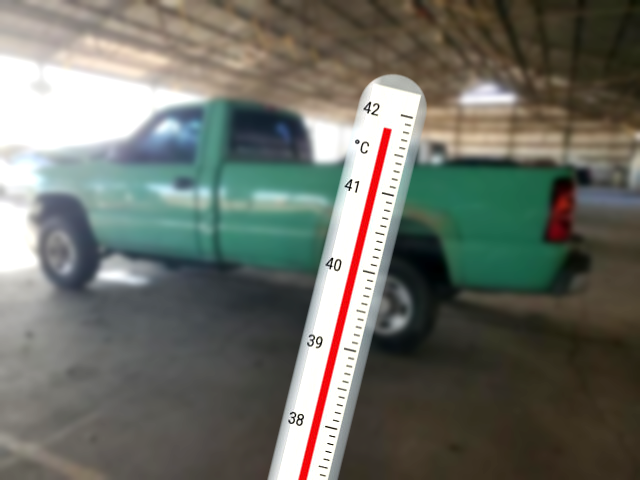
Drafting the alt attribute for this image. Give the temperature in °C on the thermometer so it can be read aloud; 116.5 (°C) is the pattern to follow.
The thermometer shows 41.8 (°C)
